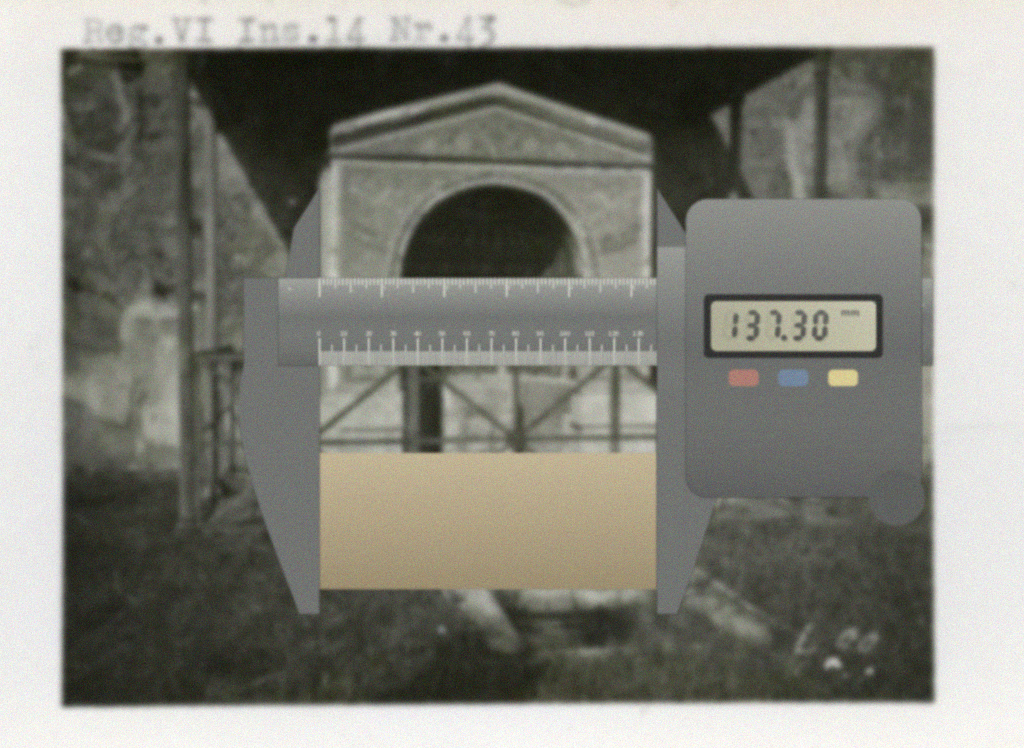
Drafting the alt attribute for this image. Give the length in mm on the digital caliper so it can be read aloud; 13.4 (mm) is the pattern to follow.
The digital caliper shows 137.30 (mm)
